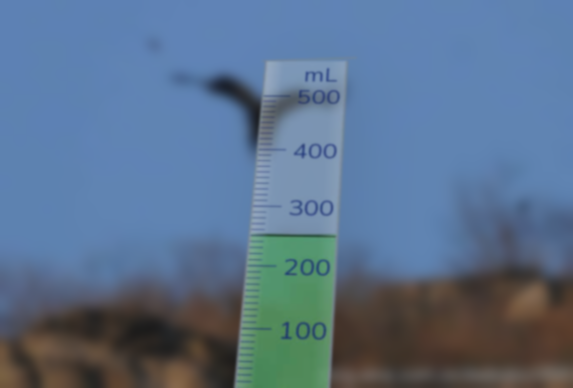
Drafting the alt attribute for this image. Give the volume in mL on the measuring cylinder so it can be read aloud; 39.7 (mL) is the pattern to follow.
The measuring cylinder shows 250 (mL)
